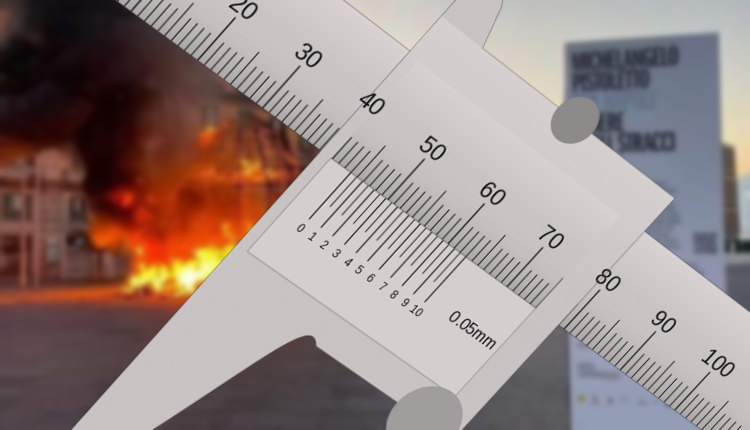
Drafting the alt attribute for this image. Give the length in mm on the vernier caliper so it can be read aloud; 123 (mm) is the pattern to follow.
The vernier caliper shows 44.0 (mm)
